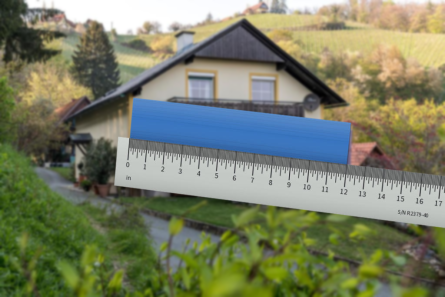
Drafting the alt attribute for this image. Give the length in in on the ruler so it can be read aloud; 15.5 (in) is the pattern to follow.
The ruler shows 12 (in)
